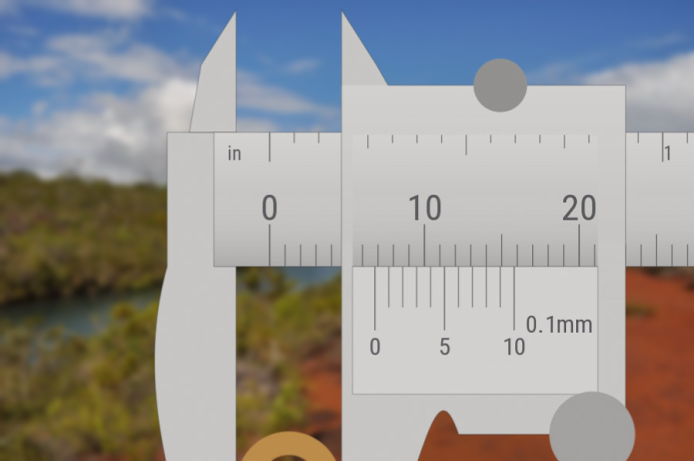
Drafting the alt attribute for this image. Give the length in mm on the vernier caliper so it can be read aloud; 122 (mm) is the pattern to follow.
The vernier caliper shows 6.8 (mm)
